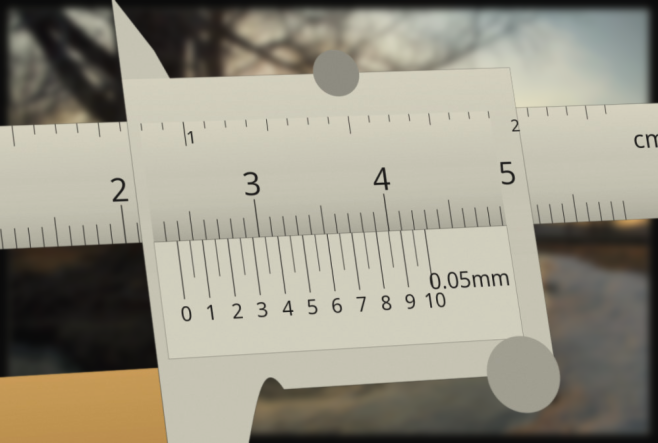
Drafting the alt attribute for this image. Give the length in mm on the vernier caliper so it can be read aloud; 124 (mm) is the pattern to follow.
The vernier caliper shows 23.8 (mm)
